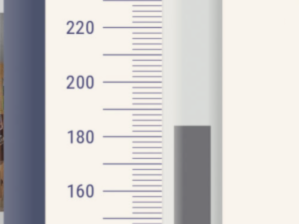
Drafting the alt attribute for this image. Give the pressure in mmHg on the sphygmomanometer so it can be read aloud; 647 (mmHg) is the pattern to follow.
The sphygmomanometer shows 184 (mmHg)
